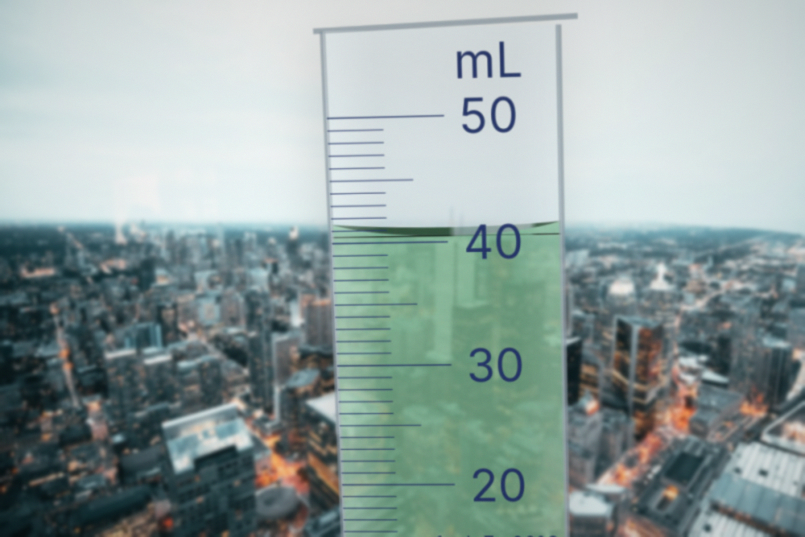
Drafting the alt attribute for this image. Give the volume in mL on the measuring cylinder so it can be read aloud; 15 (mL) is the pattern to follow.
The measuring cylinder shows 40.5 (mL)
